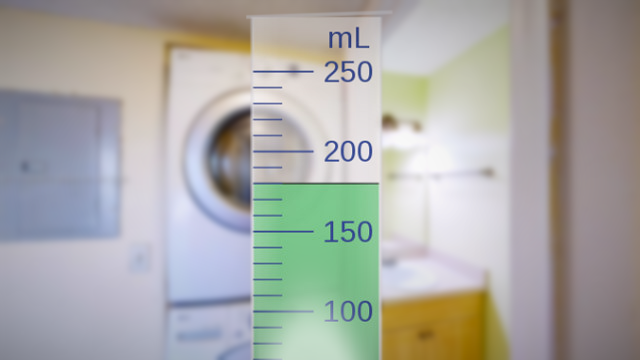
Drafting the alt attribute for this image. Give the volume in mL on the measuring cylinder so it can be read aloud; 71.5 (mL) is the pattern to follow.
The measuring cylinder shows 180 (mL)
